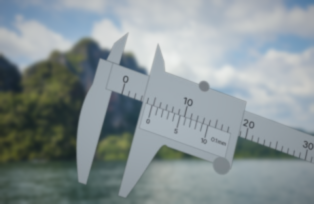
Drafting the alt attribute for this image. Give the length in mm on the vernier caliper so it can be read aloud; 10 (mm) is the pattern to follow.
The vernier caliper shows 4.8 (mm)
